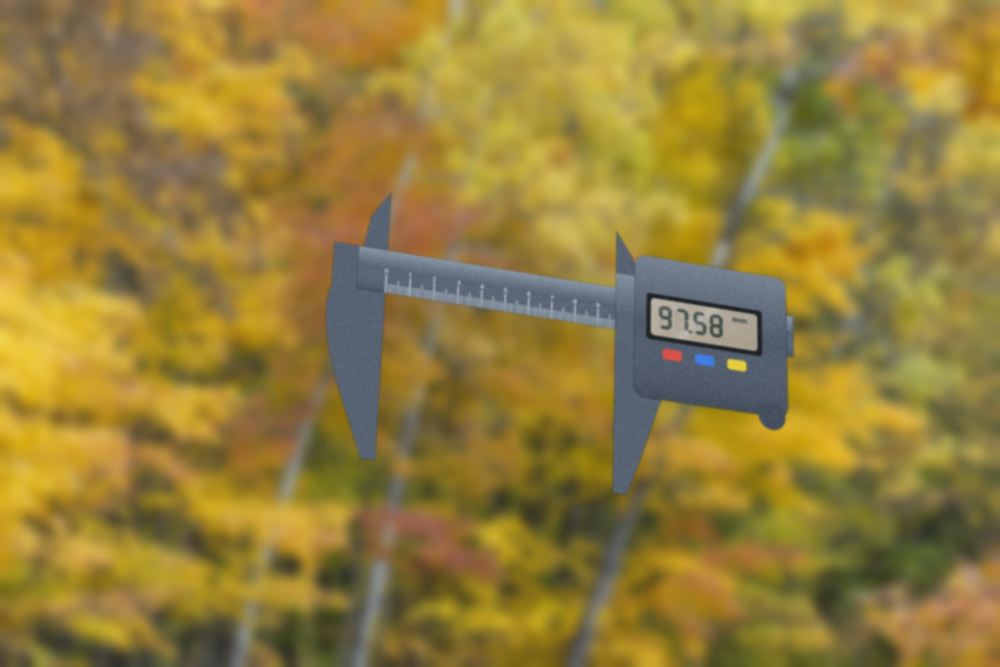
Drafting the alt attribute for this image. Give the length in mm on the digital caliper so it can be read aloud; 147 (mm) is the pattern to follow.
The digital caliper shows 97.58 (mm)
